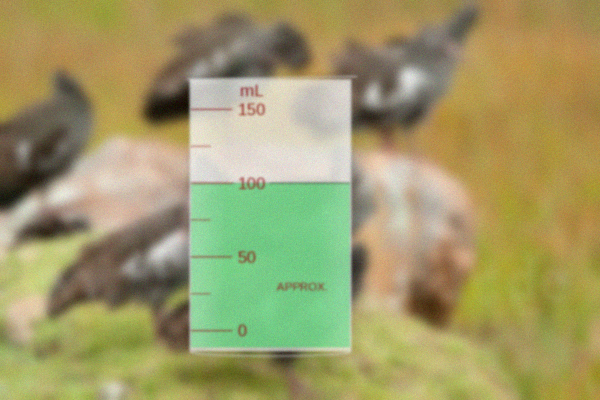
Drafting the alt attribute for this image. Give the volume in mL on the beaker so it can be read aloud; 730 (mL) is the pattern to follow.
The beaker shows 100 (mL)
